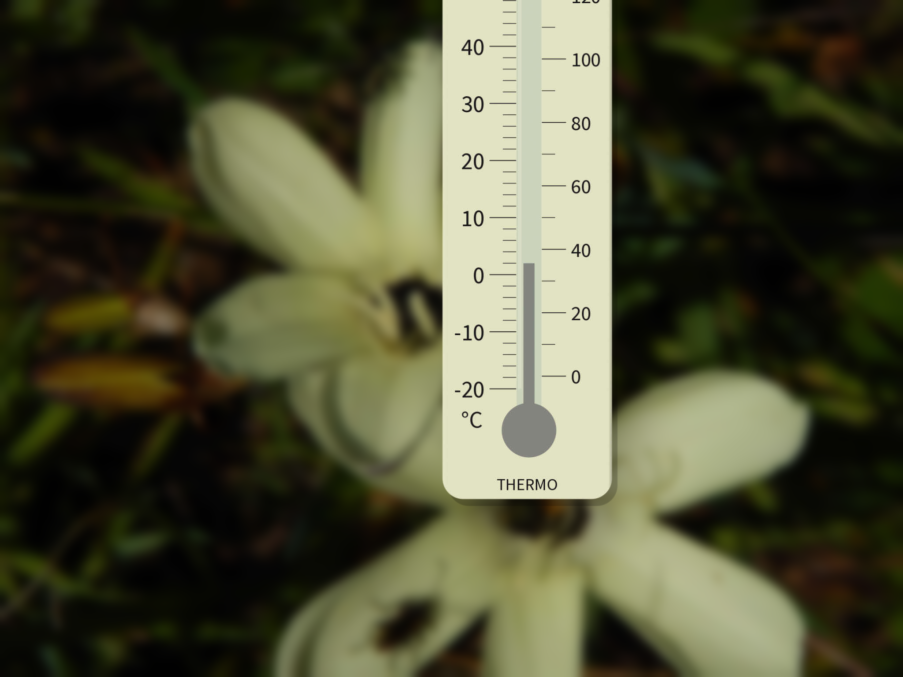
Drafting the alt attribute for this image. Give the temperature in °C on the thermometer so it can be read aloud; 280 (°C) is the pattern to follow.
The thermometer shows 2 (°C)
